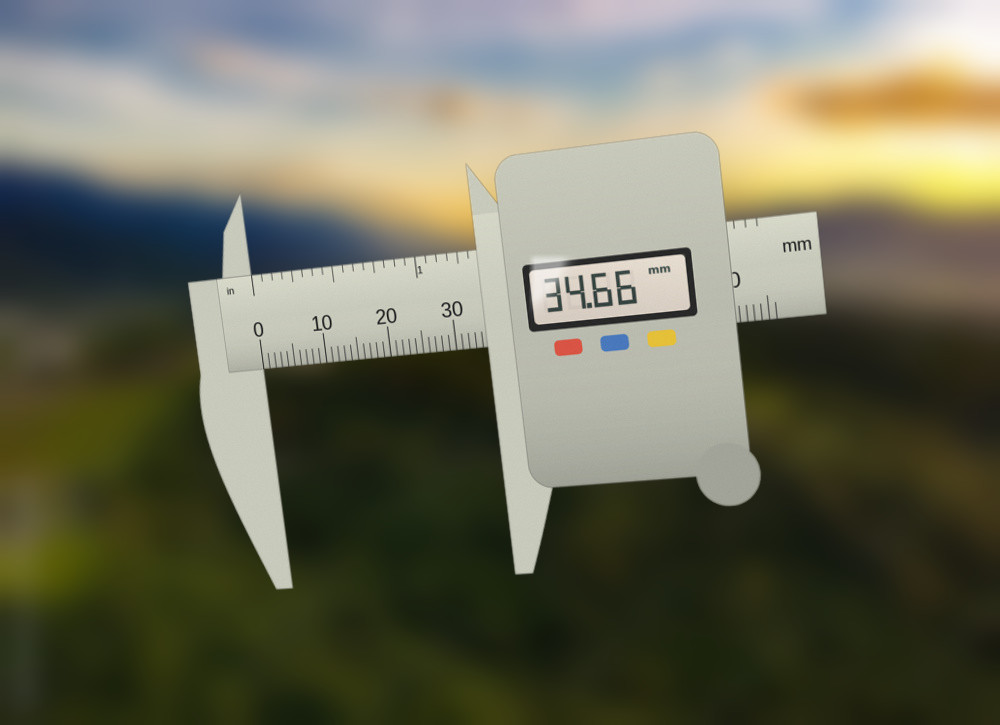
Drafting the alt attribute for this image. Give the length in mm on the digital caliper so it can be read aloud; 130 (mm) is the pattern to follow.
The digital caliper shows 34.66 (mm)
